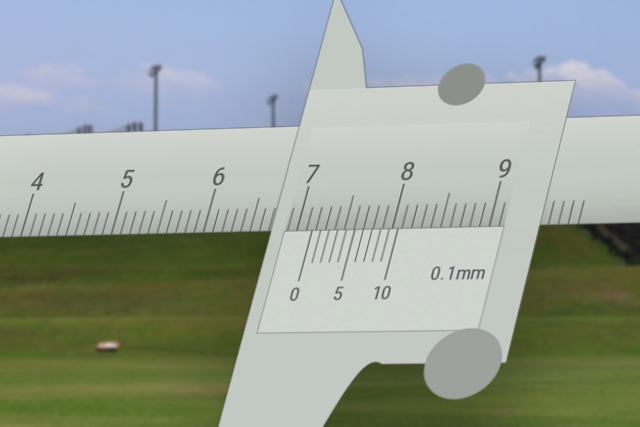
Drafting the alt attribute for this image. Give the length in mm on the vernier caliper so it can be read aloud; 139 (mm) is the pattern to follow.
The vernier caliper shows 71.6 (mm)
